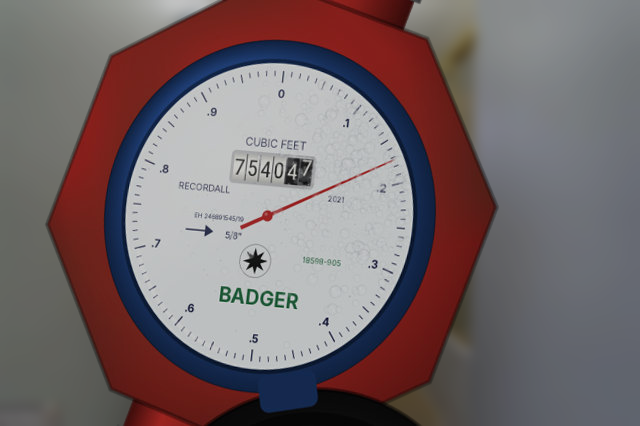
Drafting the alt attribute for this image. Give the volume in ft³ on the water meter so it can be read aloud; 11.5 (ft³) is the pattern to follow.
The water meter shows 754047.17 (ft³)
